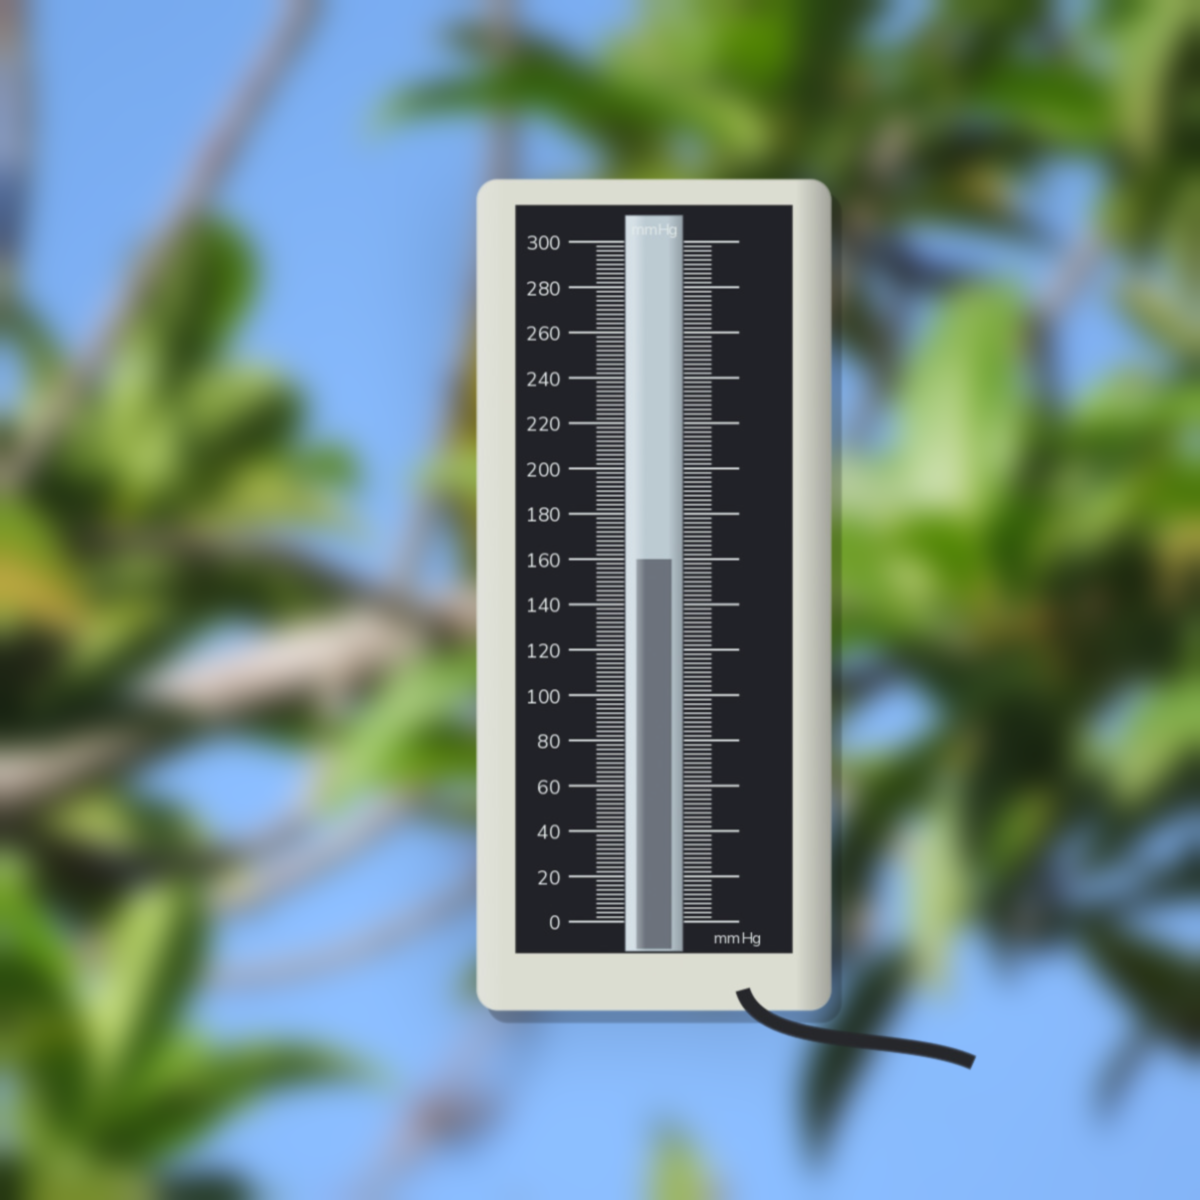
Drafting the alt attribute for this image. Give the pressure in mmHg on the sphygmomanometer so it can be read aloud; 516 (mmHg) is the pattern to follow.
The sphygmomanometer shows 160 (mmHg)
